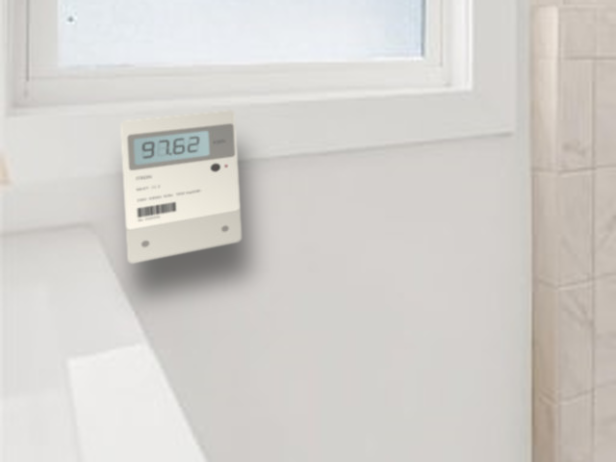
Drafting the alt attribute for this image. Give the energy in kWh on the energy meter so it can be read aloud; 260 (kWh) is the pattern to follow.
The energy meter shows 97.62 (kWh)
